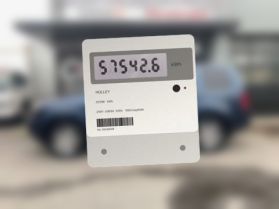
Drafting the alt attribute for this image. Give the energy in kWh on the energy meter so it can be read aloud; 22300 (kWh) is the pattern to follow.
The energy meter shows 57542.6 (kWh)
